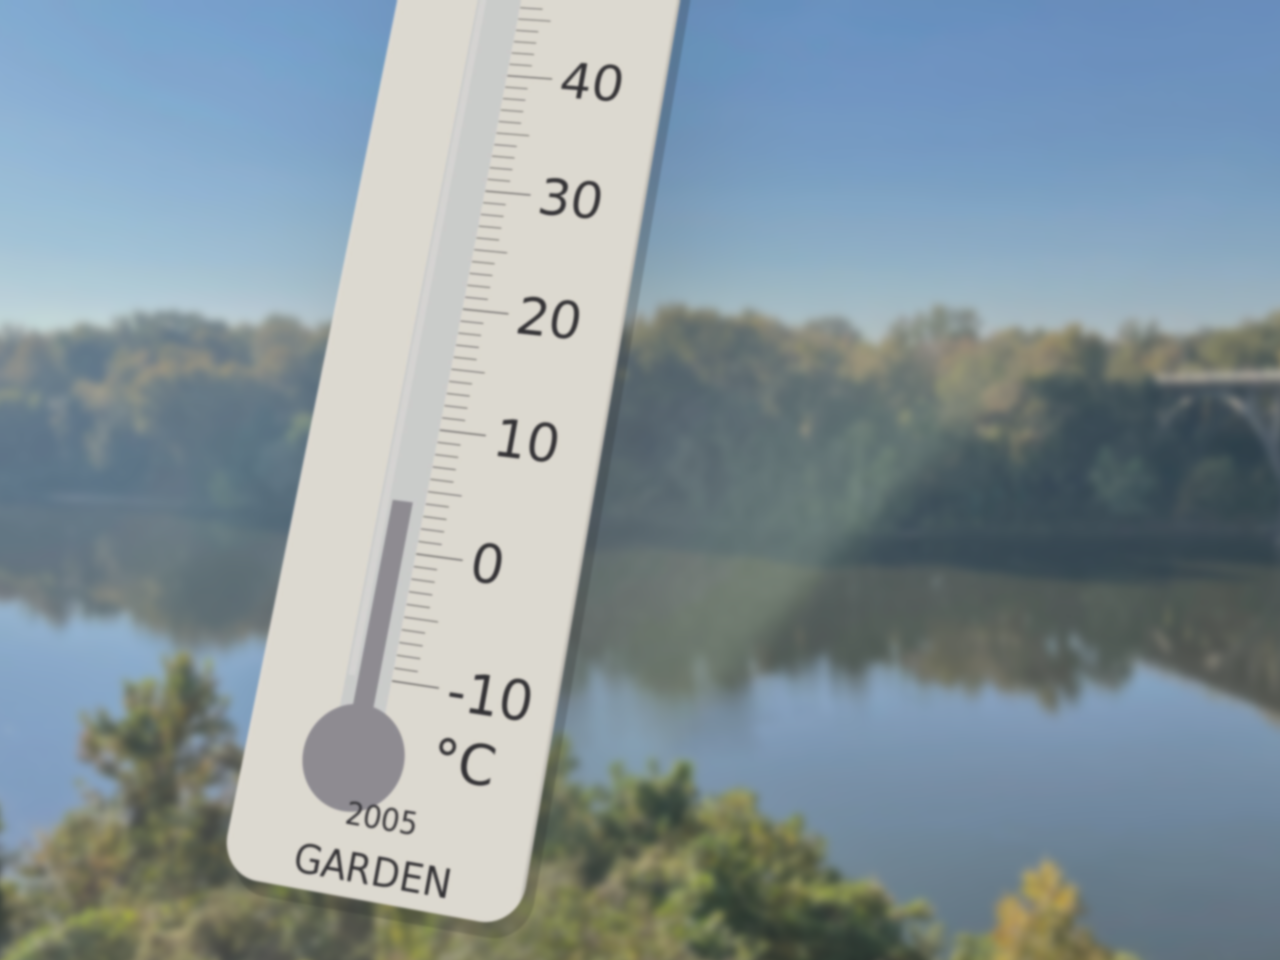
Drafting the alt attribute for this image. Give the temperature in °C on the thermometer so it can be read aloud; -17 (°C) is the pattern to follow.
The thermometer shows 4 (°C)
